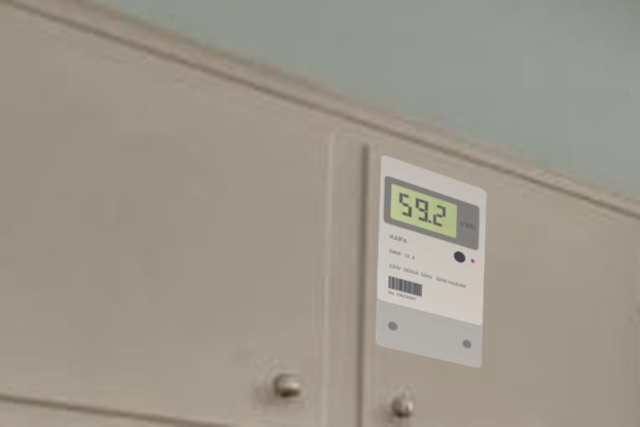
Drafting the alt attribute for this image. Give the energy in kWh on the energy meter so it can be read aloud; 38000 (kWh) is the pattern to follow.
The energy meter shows 59.2 (kWh)
